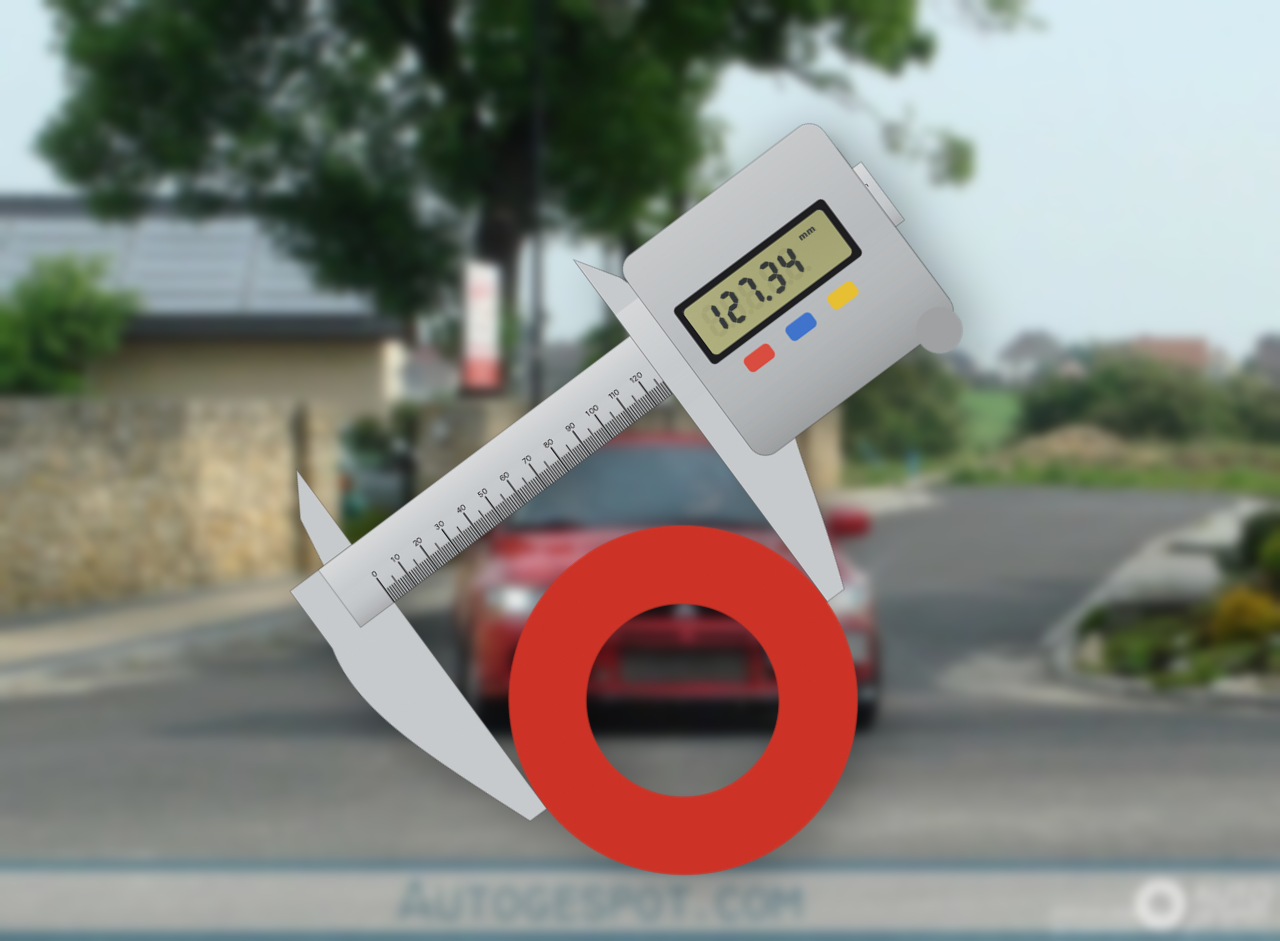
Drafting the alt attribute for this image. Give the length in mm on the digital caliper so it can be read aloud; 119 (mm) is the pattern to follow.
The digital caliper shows 127.34 (mm)
